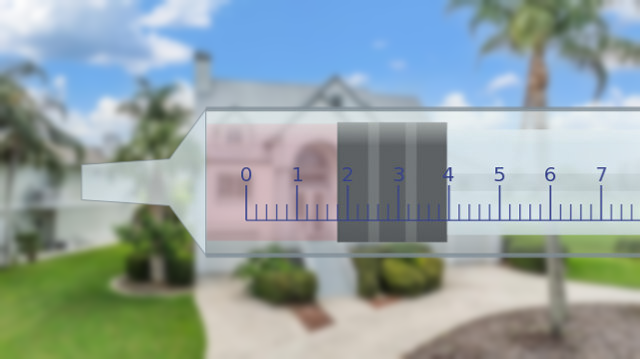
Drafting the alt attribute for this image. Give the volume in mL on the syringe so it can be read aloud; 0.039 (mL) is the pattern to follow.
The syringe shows 1.8 (mL)
